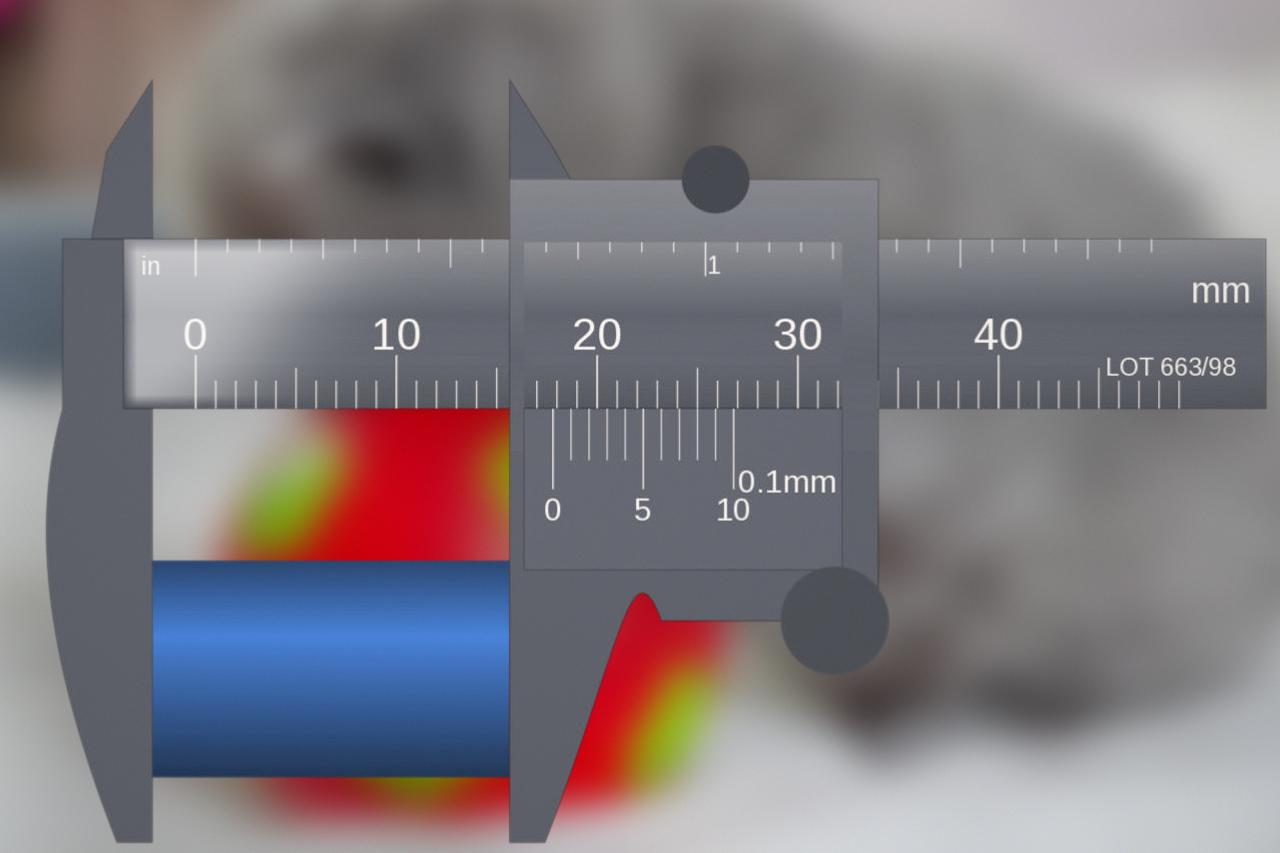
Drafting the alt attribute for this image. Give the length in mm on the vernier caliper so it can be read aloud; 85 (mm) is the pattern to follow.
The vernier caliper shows 17.8 (mm)
